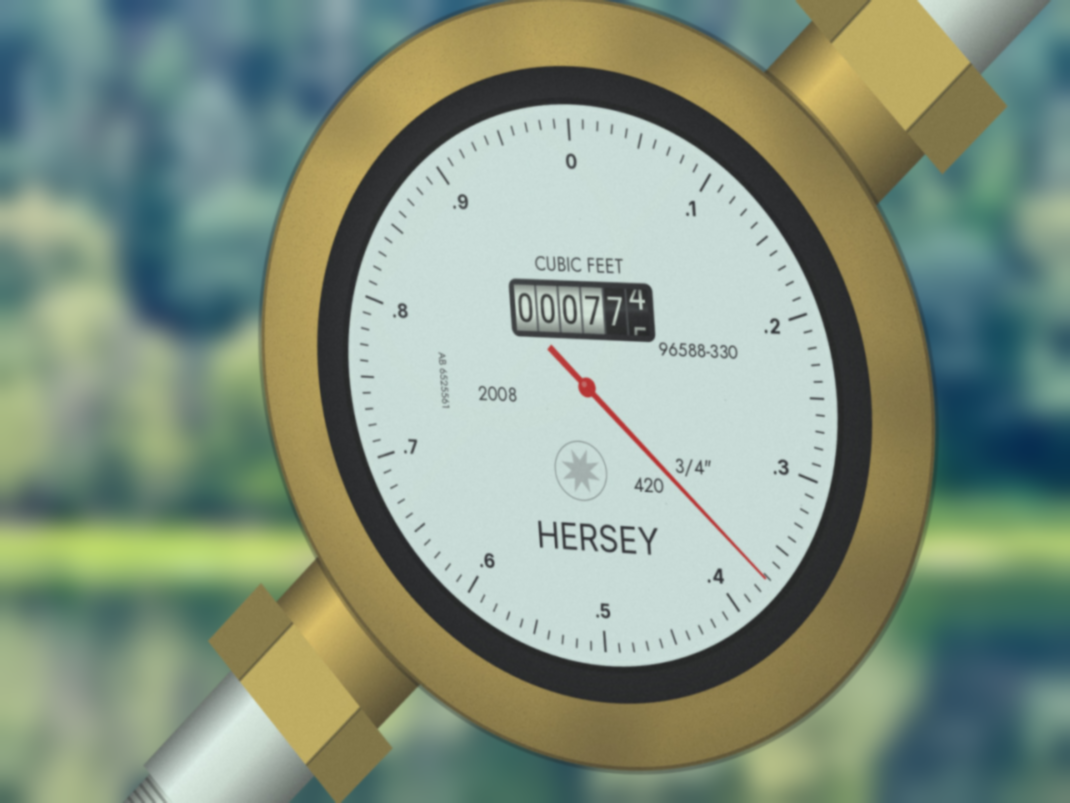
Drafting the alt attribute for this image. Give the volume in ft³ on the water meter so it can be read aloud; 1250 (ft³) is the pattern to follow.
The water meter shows 774.37 (ft³)
